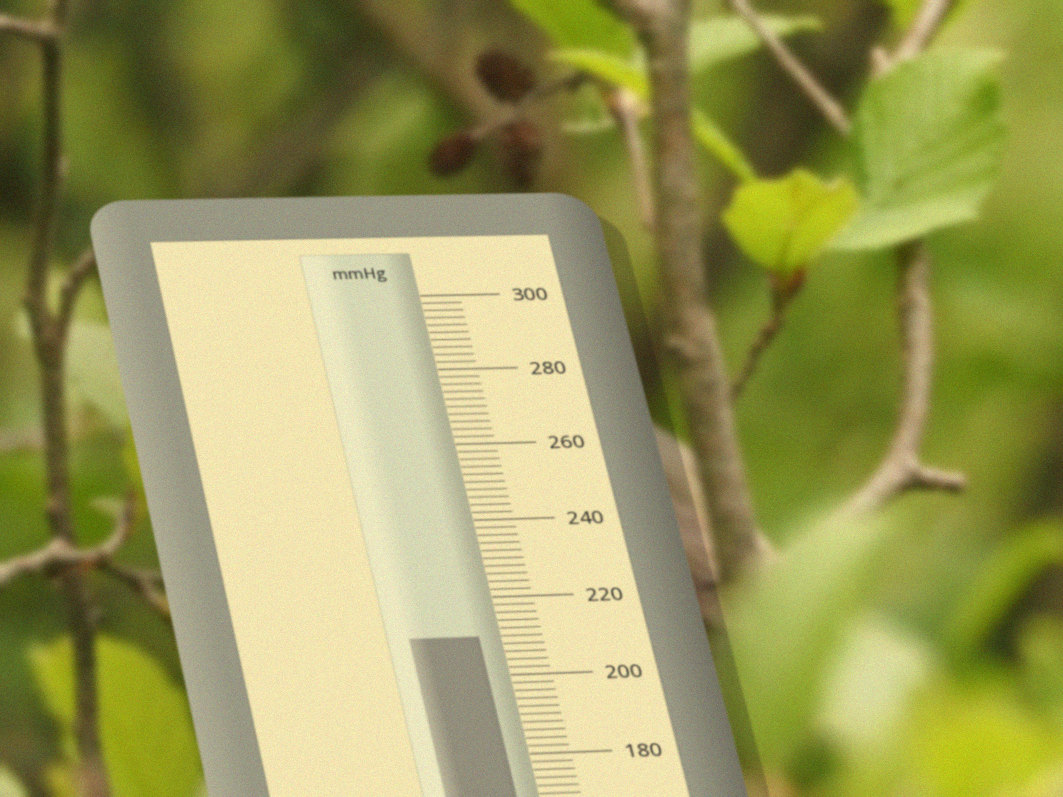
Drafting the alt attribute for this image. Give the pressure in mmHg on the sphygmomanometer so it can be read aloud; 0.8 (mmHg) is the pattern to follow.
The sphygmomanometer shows 210 (mmHg)
